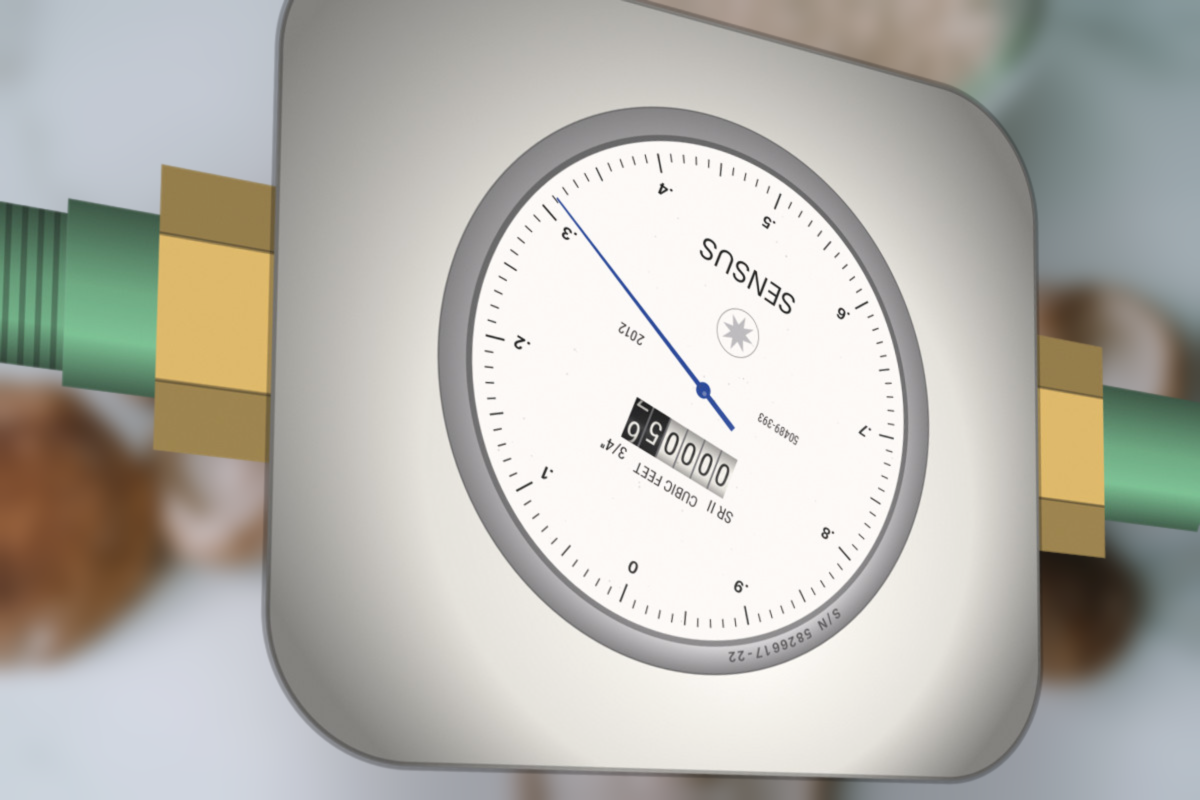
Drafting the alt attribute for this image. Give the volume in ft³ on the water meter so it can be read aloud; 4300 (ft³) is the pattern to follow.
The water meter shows 56.31 (ft³)
